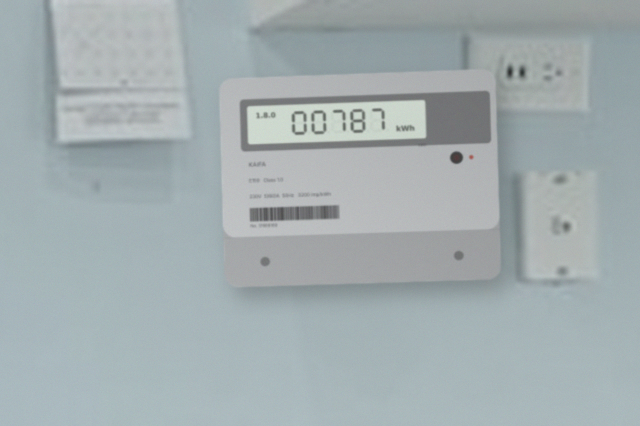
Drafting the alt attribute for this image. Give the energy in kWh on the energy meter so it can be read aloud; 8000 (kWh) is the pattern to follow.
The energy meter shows 787 (kWh)
